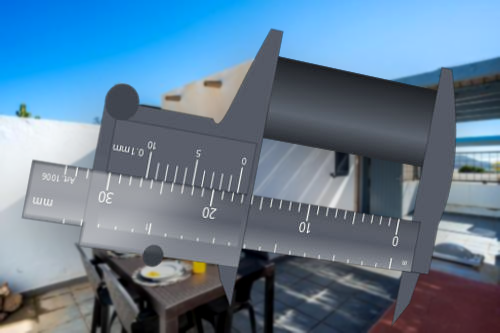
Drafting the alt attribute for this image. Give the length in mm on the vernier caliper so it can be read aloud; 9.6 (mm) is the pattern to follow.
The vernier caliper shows 17.6 (mm)
